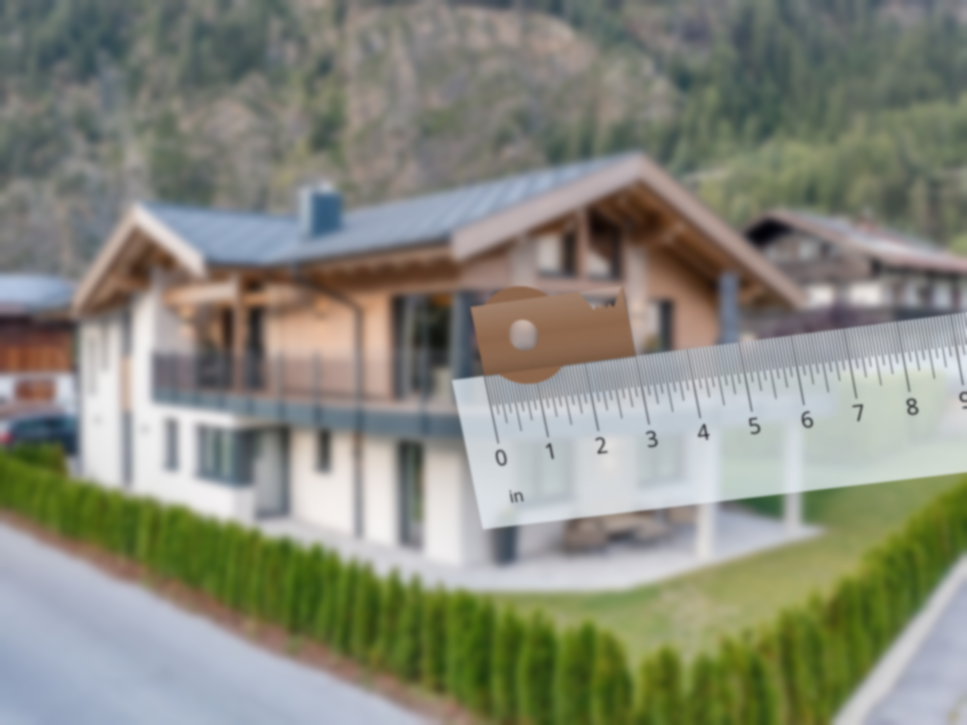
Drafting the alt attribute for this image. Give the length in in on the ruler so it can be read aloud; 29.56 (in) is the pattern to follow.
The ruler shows 3 (in)
